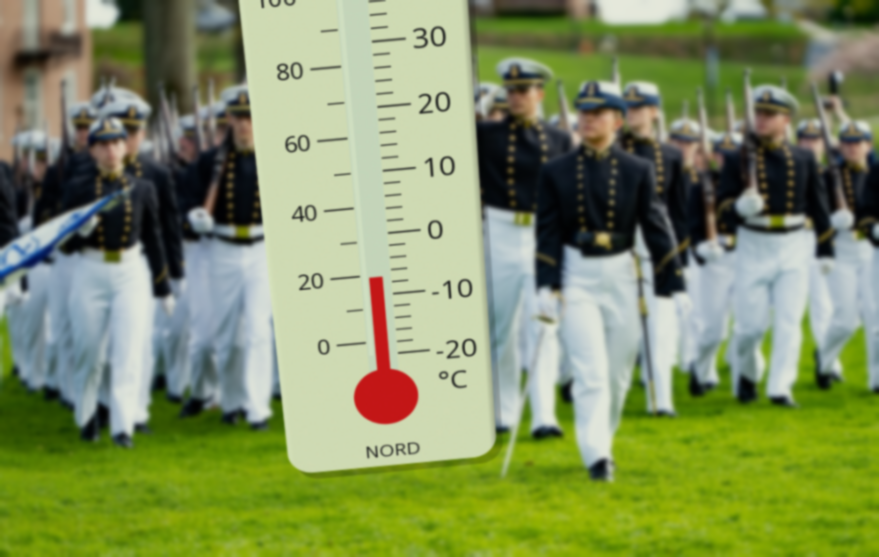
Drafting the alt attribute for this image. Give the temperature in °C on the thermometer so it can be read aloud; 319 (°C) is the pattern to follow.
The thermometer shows -7 (°C)
